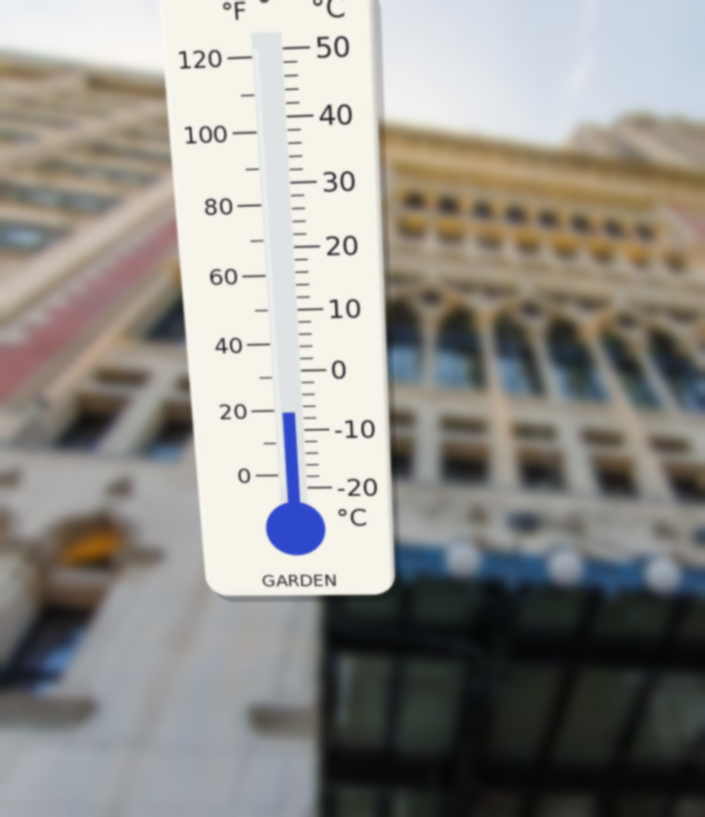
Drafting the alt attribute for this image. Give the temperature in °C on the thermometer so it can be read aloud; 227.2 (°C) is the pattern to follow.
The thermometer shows -7 (°C)
